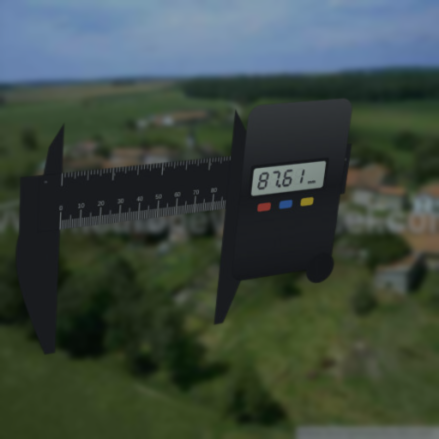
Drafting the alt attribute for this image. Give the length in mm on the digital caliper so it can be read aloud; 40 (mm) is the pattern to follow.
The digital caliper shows 87.61 (mm)
